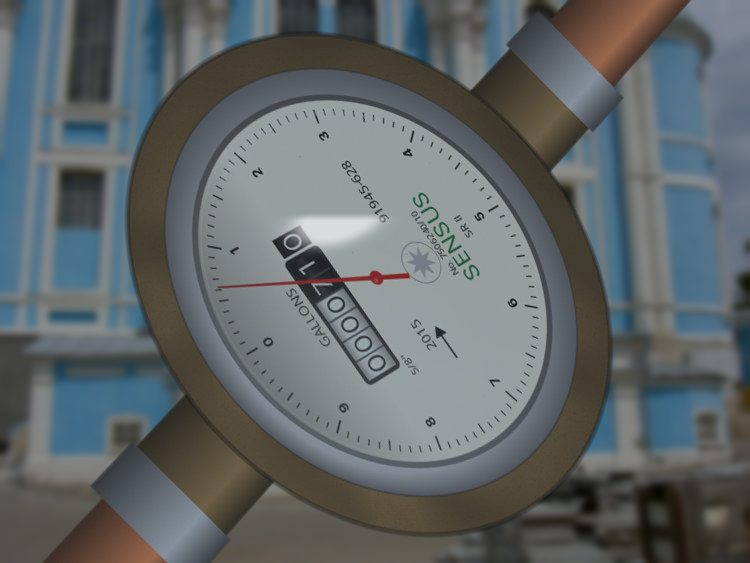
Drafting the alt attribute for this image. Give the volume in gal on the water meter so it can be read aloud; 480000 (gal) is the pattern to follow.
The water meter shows 710.6 (gal)
